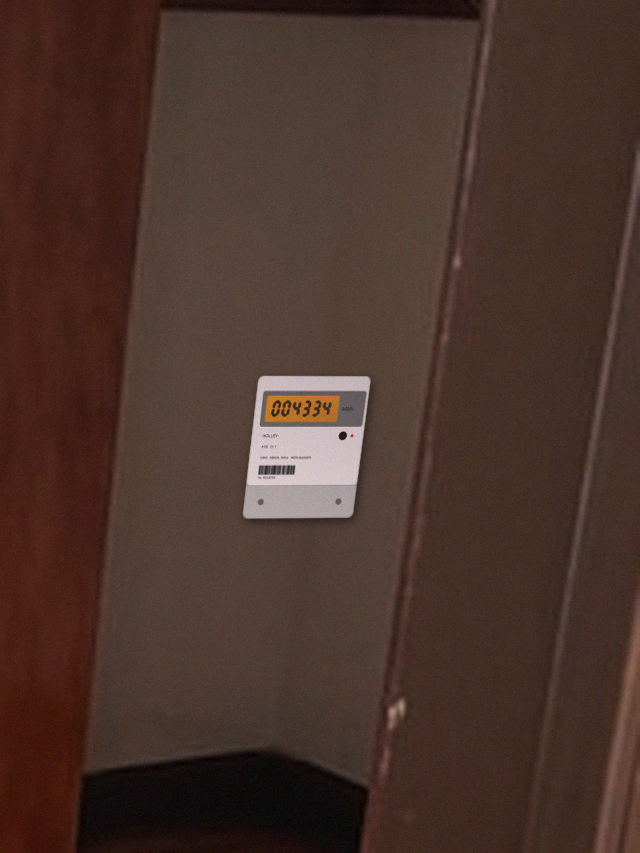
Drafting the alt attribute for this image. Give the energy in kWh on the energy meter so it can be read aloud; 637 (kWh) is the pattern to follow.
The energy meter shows 4334 (kWh)
